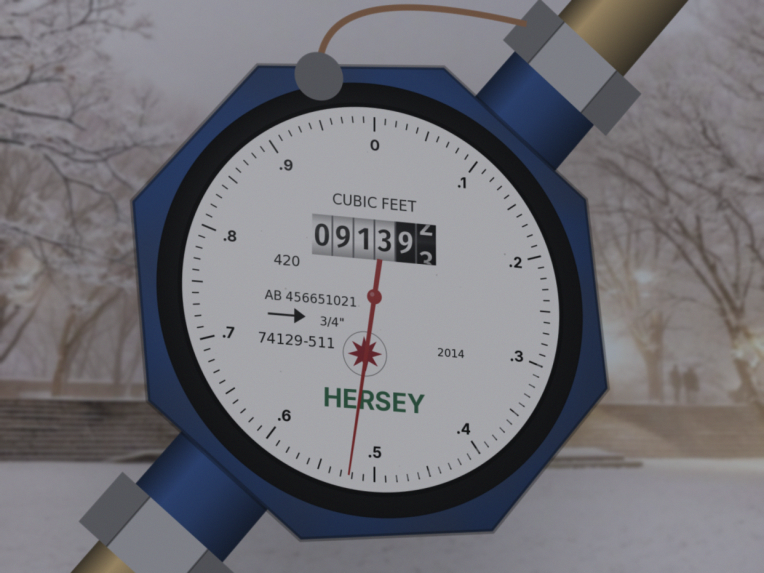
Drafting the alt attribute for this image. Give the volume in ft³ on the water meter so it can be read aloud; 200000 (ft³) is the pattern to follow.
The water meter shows 91392.52 (ft³)
